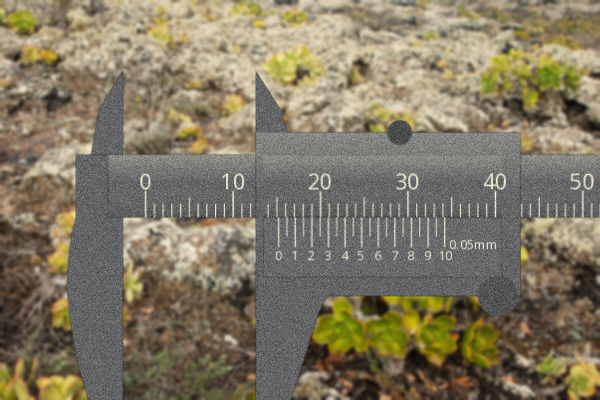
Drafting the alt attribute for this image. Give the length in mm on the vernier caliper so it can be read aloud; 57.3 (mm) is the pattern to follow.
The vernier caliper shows 15.2 (mm)
